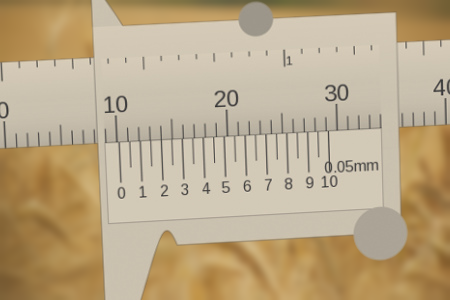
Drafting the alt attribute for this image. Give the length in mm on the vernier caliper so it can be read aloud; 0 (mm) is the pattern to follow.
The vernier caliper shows 10.2 (mm)
